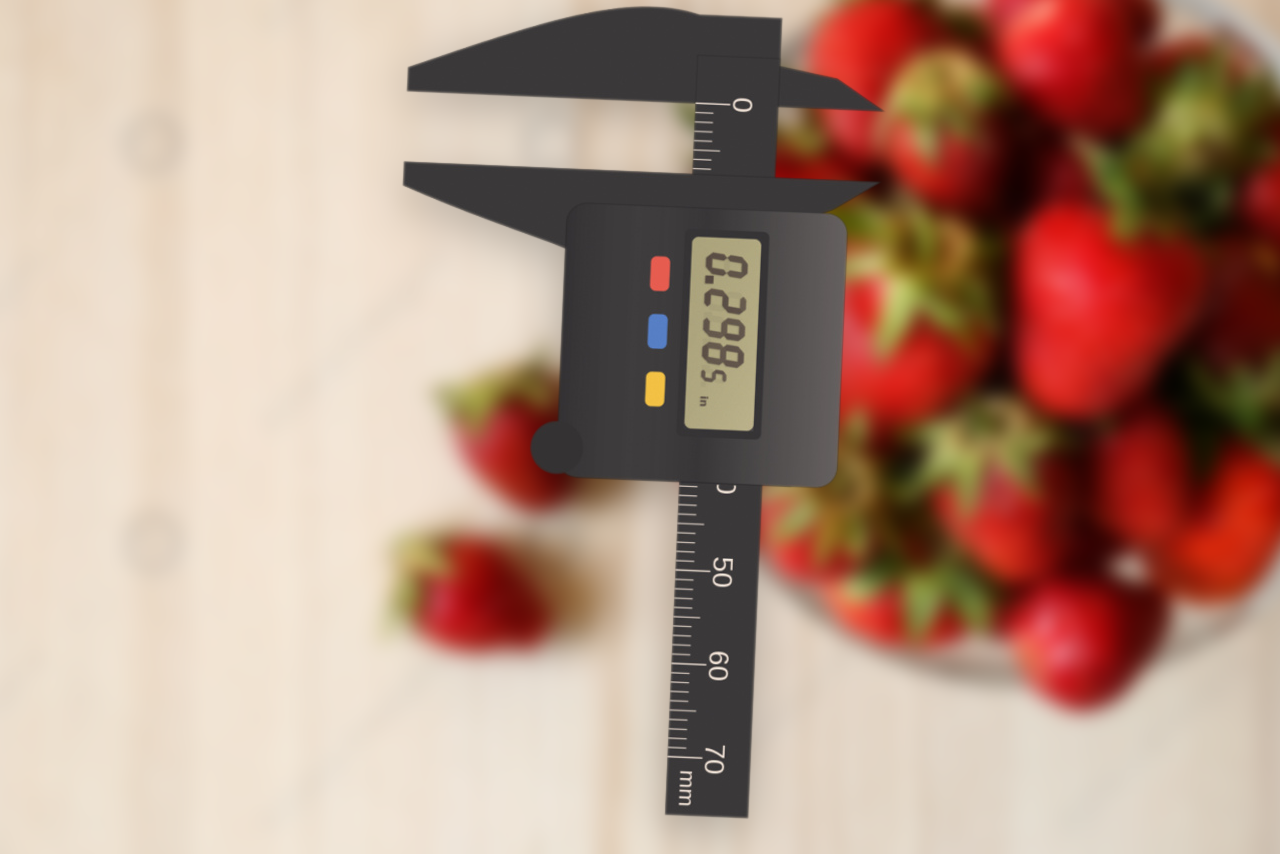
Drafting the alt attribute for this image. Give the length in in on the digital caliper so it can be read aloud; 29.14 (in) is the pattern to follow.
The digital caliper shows 0.2985 (in)
